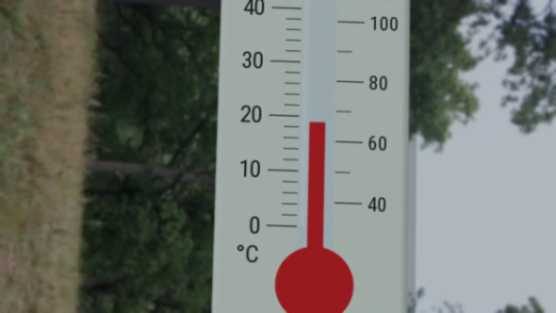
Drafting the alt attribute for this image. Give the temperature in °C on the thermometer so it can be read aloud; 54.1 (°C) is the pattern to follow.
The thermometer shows 19 (°C)
